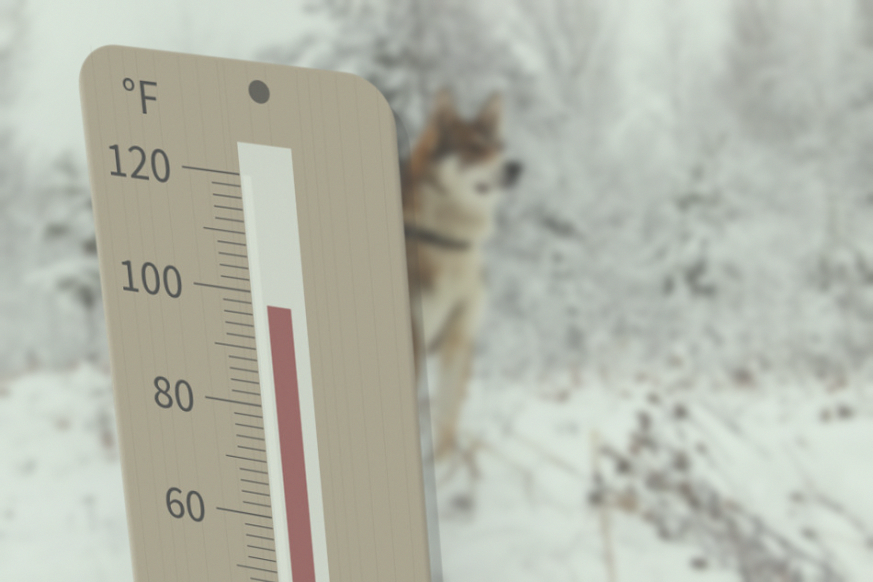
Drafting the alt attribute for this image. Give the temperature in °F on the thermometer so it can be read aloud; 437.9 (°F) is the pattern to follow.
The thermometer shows 98 (°F)
